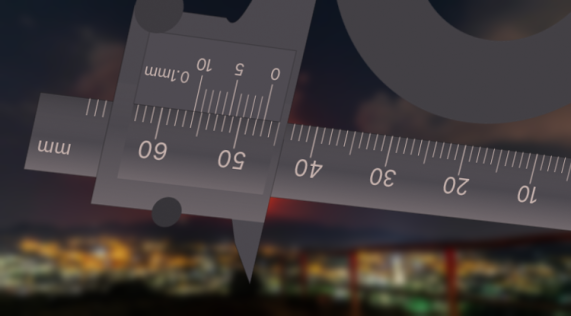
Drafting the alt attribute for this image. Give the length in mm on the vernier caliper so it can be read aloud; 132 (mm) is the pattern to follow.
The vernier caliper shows 47.0 (mm)
